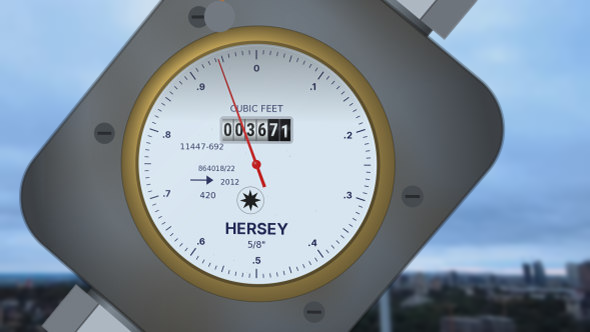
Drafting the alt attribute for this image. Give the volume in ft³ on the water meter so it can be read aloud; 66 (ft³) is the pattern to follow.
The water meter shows 3670.94 (ft³)
